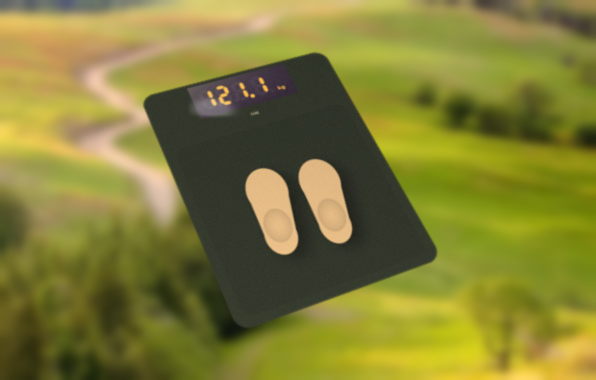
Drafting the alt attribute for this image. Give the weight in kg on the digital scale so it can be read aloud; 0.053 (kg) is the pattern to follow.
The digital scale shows 121.1 (kg)
